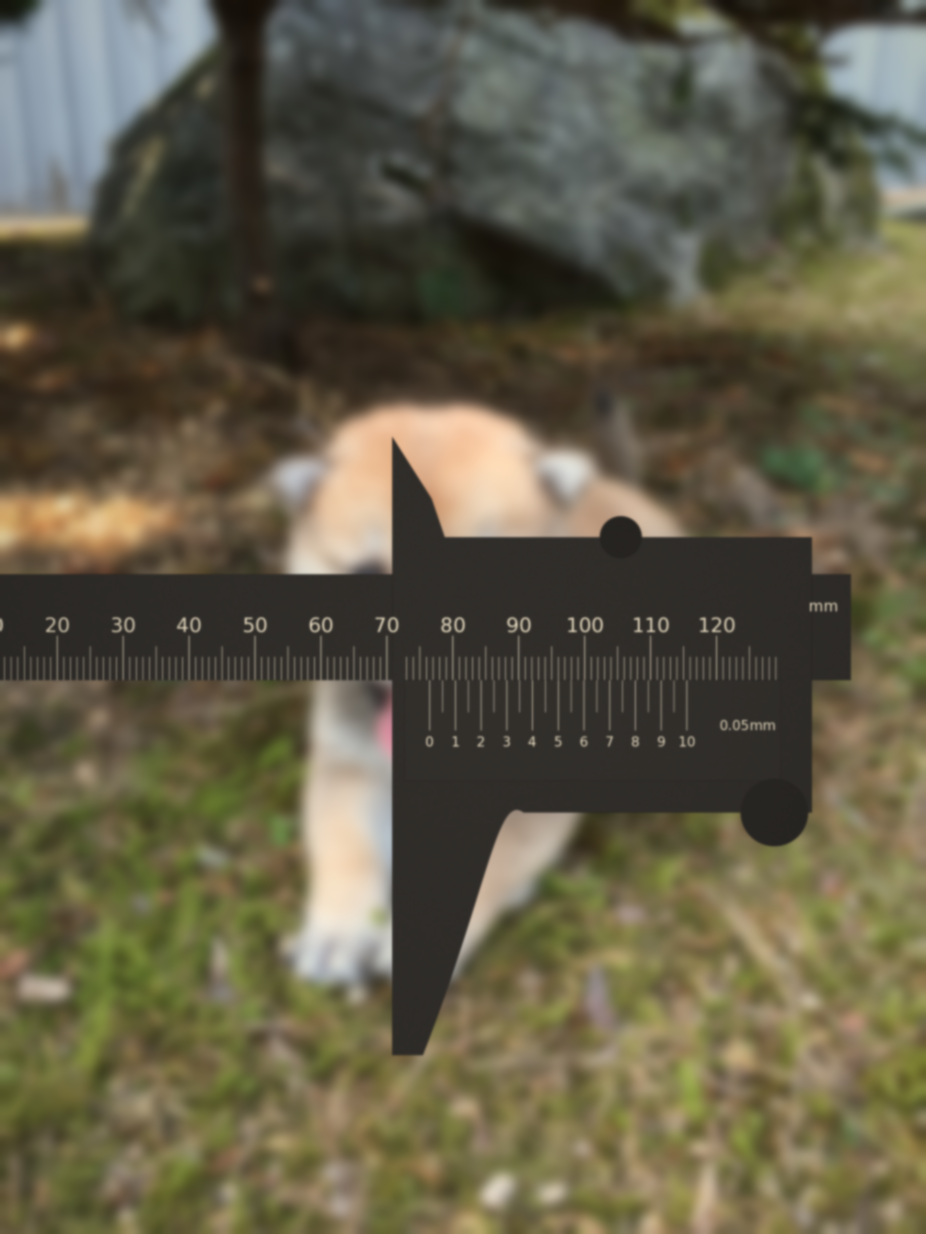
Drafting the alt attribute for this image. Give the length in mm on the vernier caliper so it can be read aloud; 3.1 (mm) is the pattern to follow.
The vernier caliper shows 76.5 (mm)
